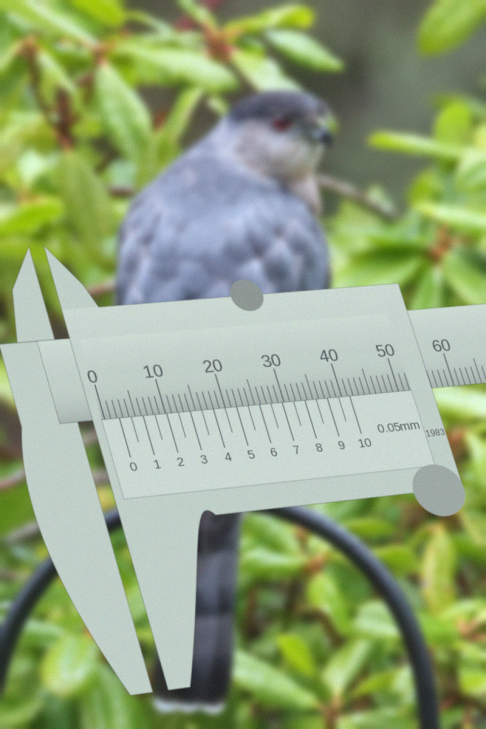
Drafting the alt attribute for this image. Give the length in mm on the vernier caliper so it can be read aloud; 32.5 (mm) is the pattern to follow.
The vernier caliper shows 2.4 (mm)
